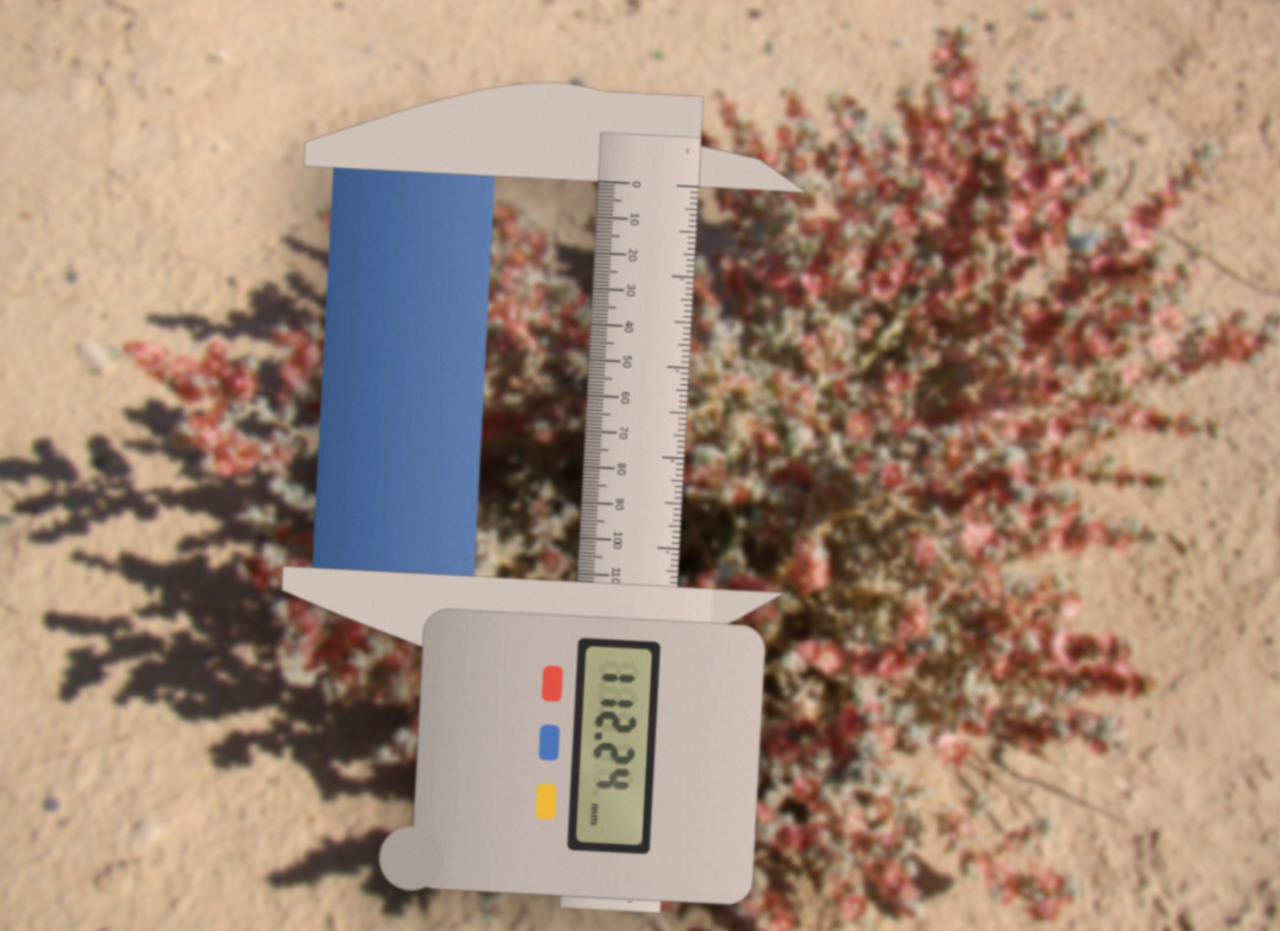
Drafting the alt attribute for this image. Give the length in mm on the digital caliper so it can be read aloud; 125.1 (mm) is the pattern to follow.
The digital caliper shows 112.24 (mm)
